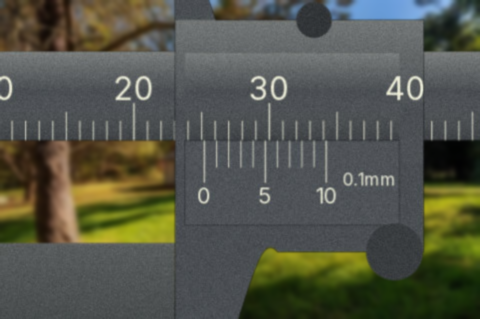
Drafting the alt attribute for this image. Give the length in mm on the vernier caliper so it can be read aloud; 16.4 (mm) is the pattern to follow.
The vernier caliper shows 25.2 (mm)
